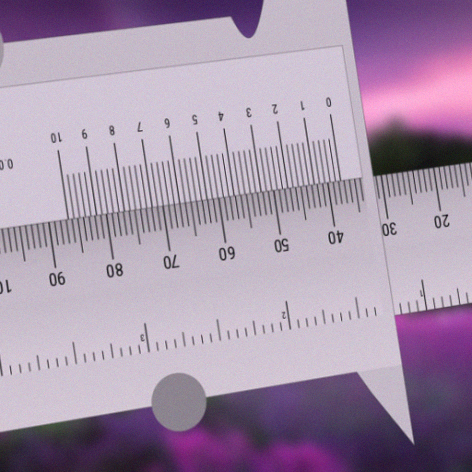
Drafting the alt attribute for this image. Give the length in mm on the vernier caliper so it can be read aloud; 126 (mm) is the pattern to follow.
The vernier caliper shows 37.6 (mm)
